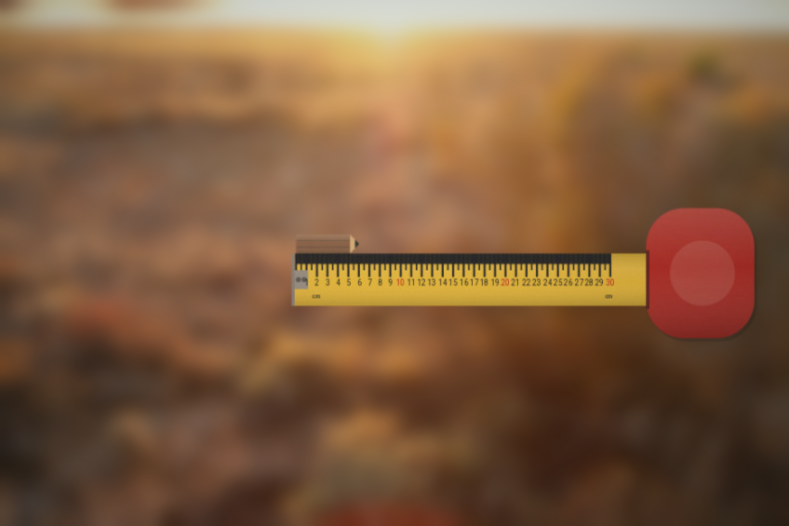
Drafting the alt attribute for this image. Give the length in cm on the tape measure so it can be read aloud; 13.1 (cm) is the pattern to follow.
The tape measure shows 6 (cm)
